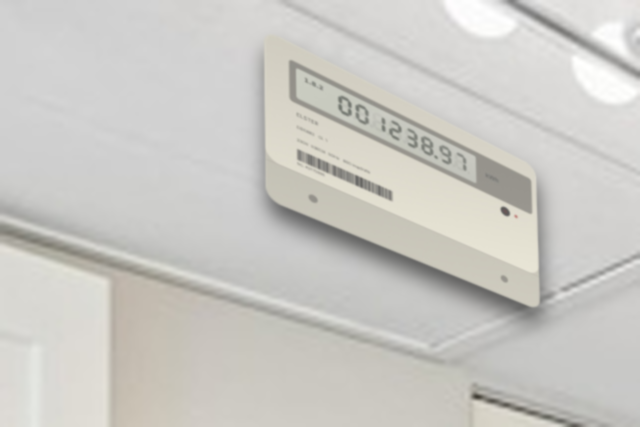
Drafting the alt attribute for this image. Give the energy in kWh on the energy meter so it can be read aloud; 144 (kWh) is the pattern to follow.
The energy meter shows 1238.97 (kWh)
